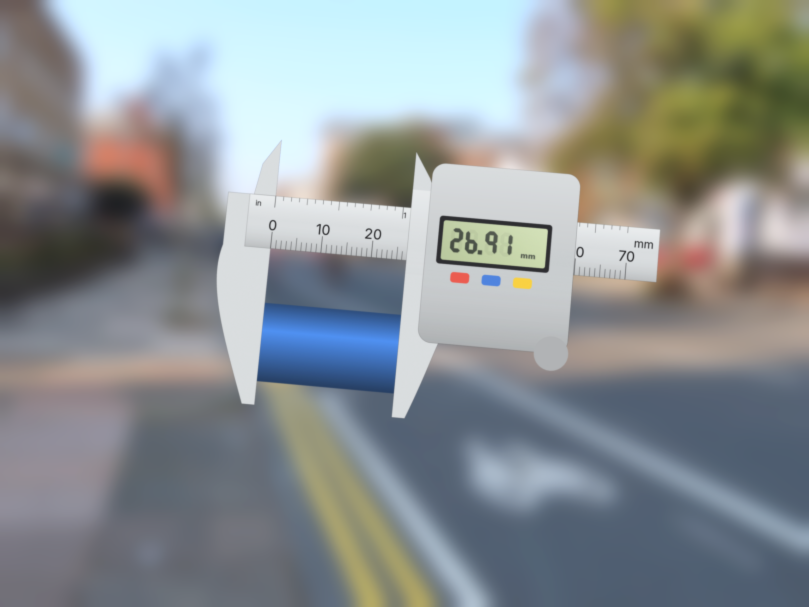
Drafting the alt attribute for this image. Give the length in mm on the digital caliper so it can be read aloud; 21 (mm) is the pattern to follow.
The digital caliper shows 26.91 (mm)
